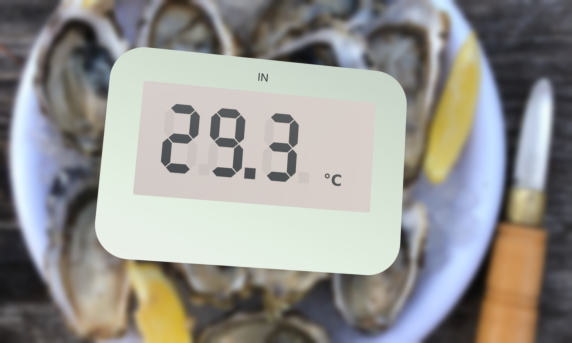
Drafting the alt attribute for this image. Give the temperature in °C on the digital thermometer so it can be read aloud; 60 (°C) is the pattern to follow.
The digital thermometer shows 29.3 (°C)
